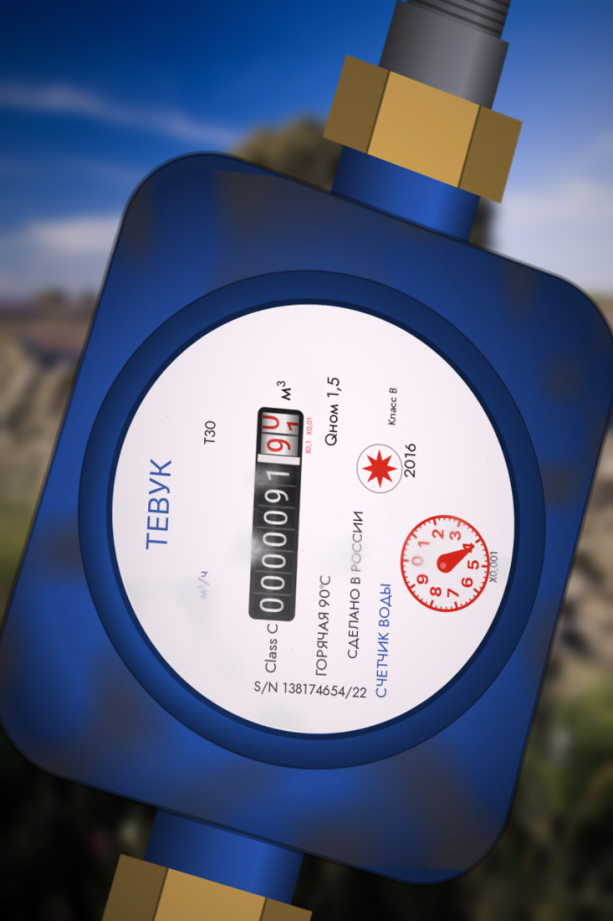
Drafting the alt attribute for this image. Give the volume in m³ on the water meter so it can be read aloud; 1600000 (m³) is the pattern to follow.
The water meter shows 91.904 (m³)
